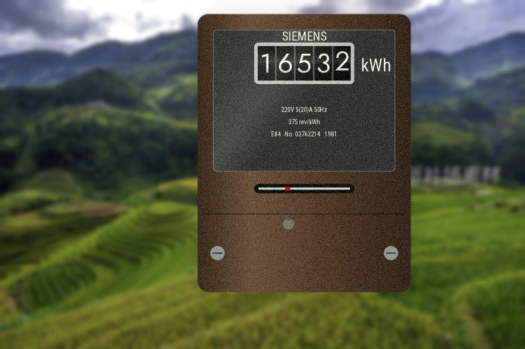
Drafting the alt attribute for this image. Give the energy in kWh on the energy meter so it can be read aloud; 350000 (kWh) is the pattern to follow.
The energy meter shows 16532 (kWh)
